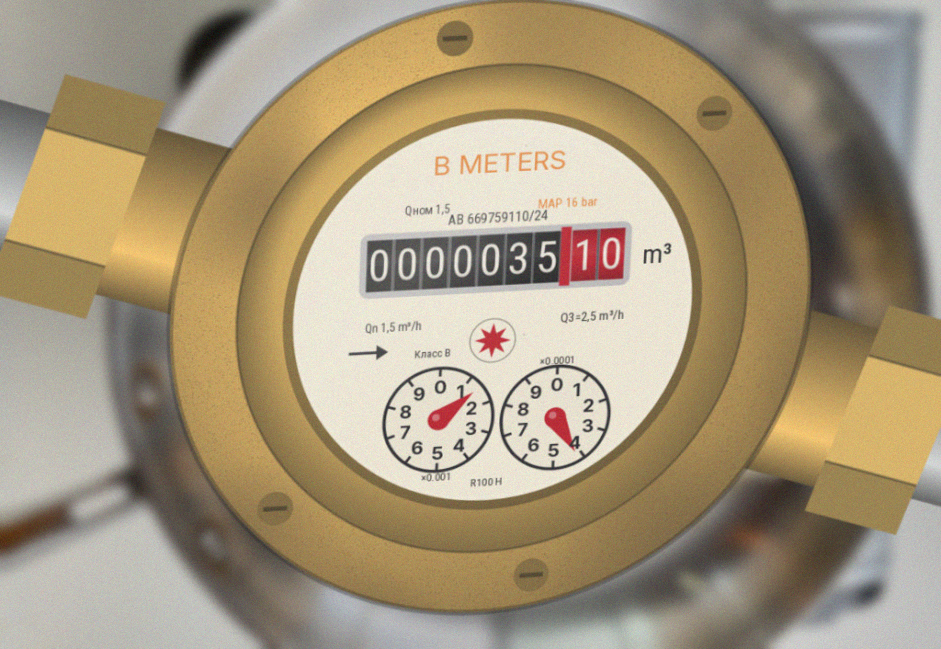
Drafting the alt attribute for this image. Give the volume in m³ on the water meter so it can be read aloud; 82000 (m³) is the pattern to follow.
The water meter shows 35.1014 (m³)
